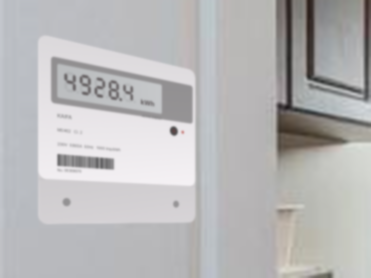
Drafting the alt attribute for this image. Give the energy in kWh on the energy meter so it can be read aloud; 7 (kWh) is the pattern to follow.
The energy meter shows 4928.4 (kWh)
